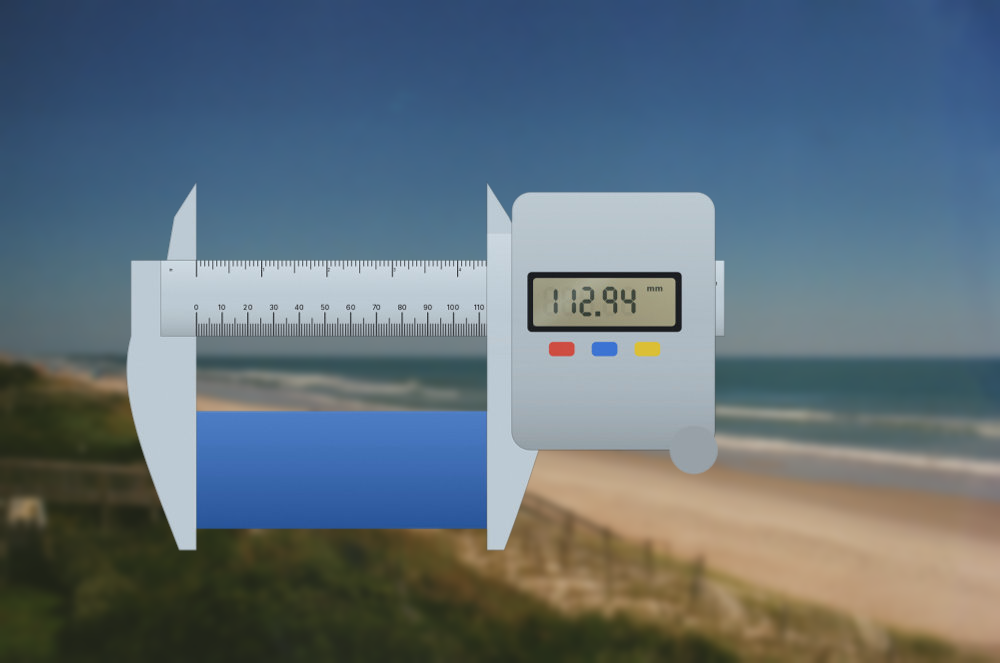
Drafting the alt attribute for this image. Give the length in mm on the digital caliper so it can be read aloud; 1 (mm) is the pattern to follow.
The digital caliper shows 112.94 (mm)
